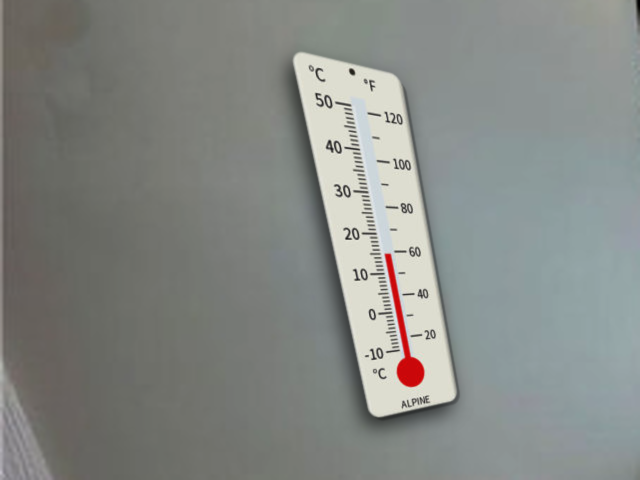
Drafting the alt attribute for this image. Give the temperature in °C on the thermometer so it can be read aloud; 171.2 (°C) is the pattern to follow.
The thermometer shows 15 (°C)
